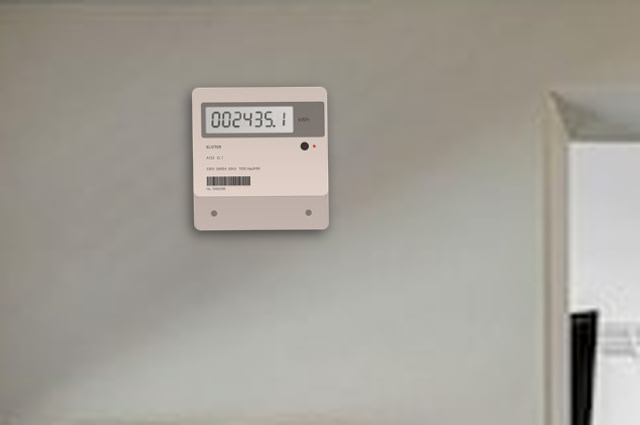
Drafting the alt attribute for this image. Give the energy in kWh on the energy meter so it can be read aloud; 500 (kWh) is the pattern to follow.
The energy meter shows 2435.1 (kWh)
